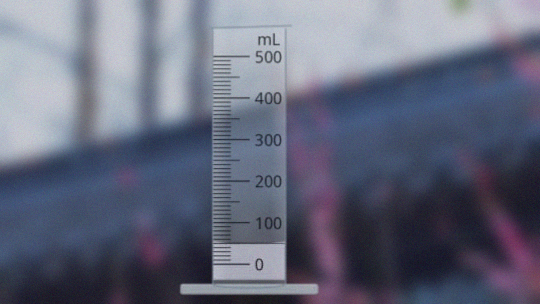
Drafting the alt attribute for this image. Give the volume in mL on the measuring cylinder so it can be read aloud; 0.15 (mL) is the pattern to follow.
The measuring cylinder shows 50 (mL)
